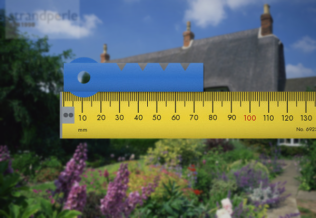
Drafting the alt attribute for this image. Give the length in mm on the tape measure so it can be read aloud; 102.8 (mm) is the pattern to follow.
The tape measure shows 75 (mm)
